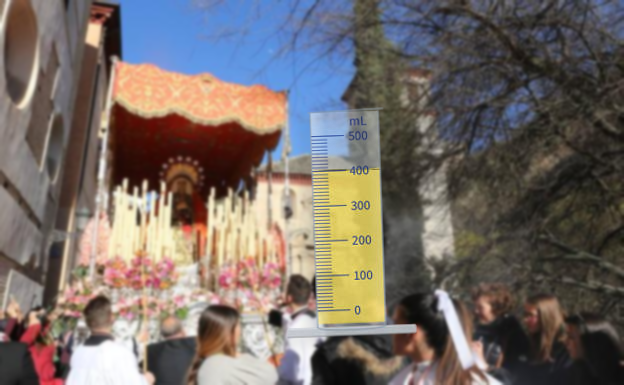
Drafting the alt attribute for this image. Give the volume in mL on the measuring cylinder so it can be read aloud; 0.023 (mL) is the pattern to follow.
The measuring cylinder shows 400 (mL)
